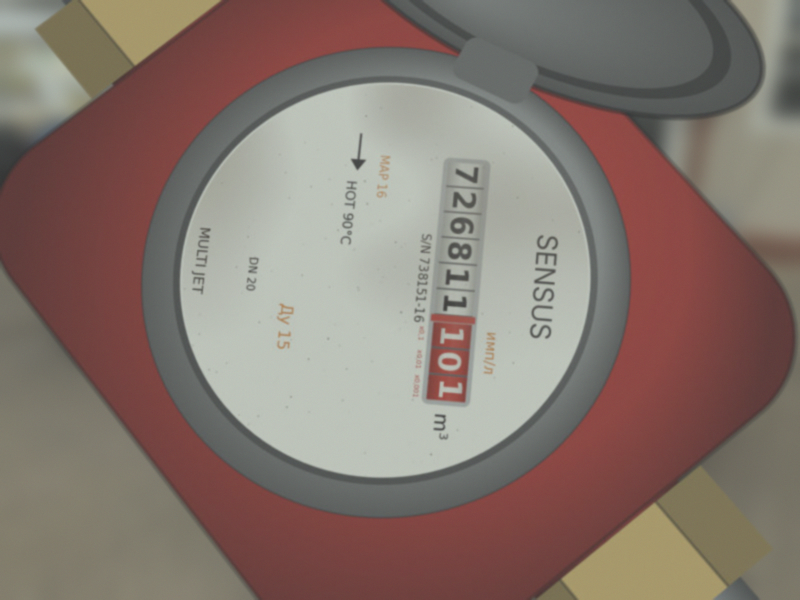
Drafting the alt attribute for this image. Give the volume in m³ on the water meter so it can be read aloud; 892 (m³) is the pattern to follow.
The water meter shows 726811.101 (m³)
